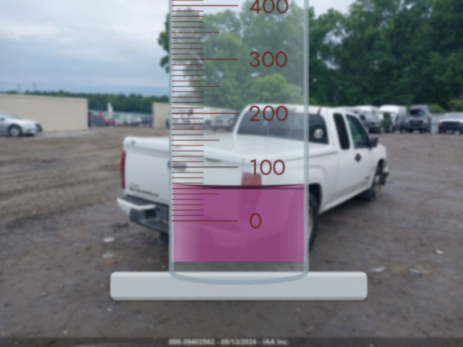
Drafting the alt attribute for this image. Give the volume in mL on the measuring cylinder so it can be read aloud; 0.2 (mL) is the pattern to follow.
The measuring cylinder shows 60 (mL)
